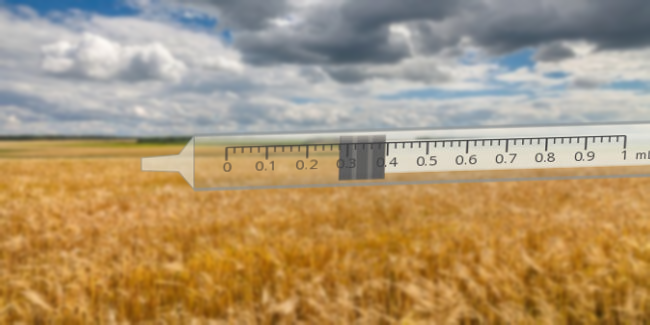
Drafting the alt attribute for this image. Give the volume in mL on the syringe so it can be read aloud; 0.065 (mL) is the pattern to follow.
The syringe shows 0.28 (mL)
